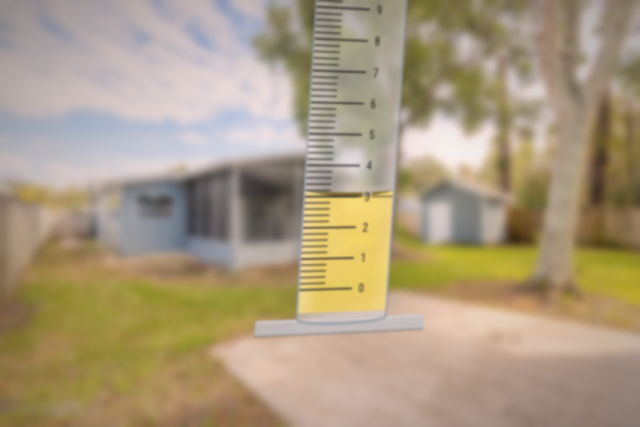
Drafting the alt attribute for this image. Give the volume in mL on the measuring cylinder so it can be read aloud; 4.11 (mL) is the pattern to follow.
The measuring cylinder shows 3 (mL)
